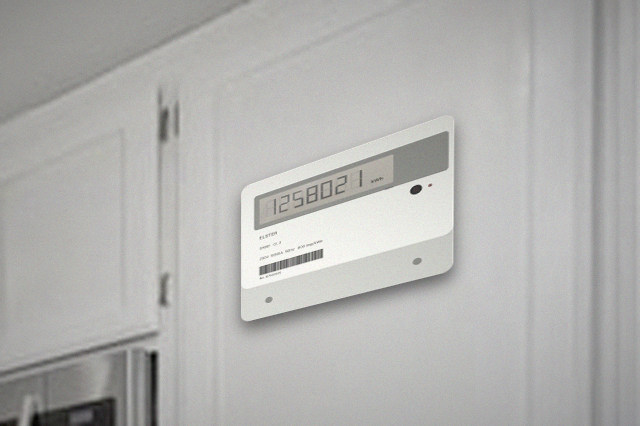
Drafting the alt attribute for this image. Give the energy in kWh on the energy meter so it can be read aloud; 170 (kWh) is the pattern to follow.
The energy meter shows 1258021 (kWh)
